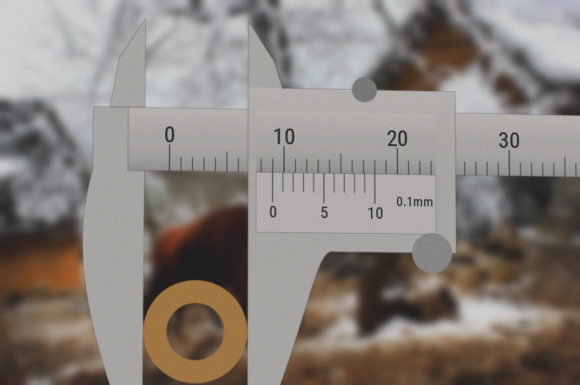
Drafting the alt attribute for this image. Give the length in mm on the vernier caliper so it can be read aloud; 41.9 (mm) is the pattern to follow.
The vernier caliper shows 9.0 (mm)
